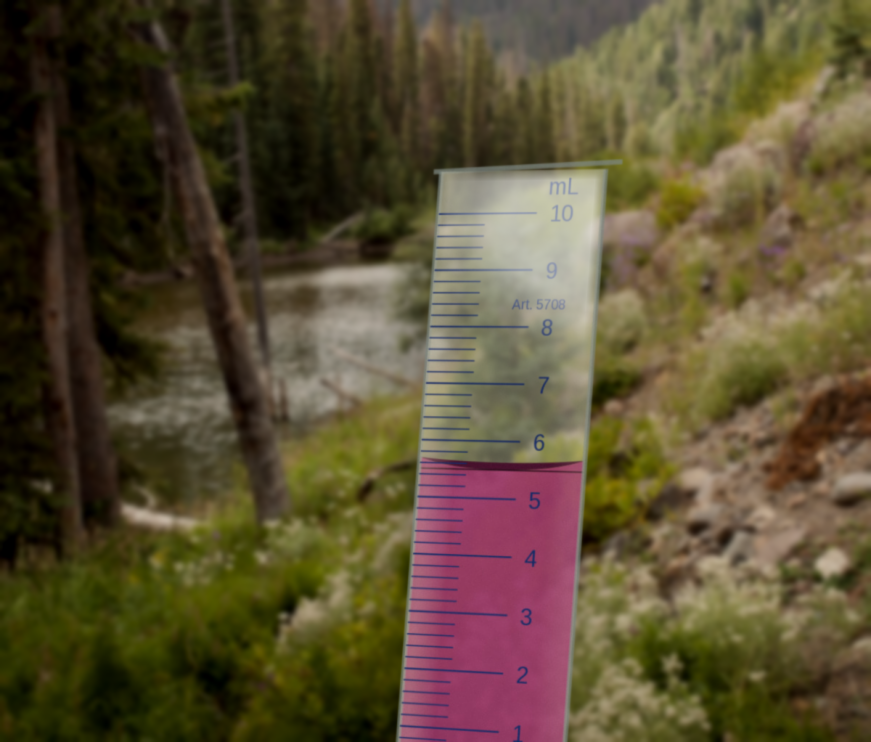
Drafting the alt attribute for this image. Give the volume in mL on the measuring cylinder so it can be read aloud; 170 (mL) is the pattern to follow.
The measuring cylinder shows 5.5 (mL)
